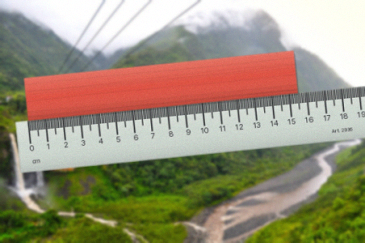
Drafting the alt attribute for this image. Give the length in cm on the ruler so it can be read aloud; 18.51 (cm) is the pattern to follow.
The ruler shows 15.5 (cm)
